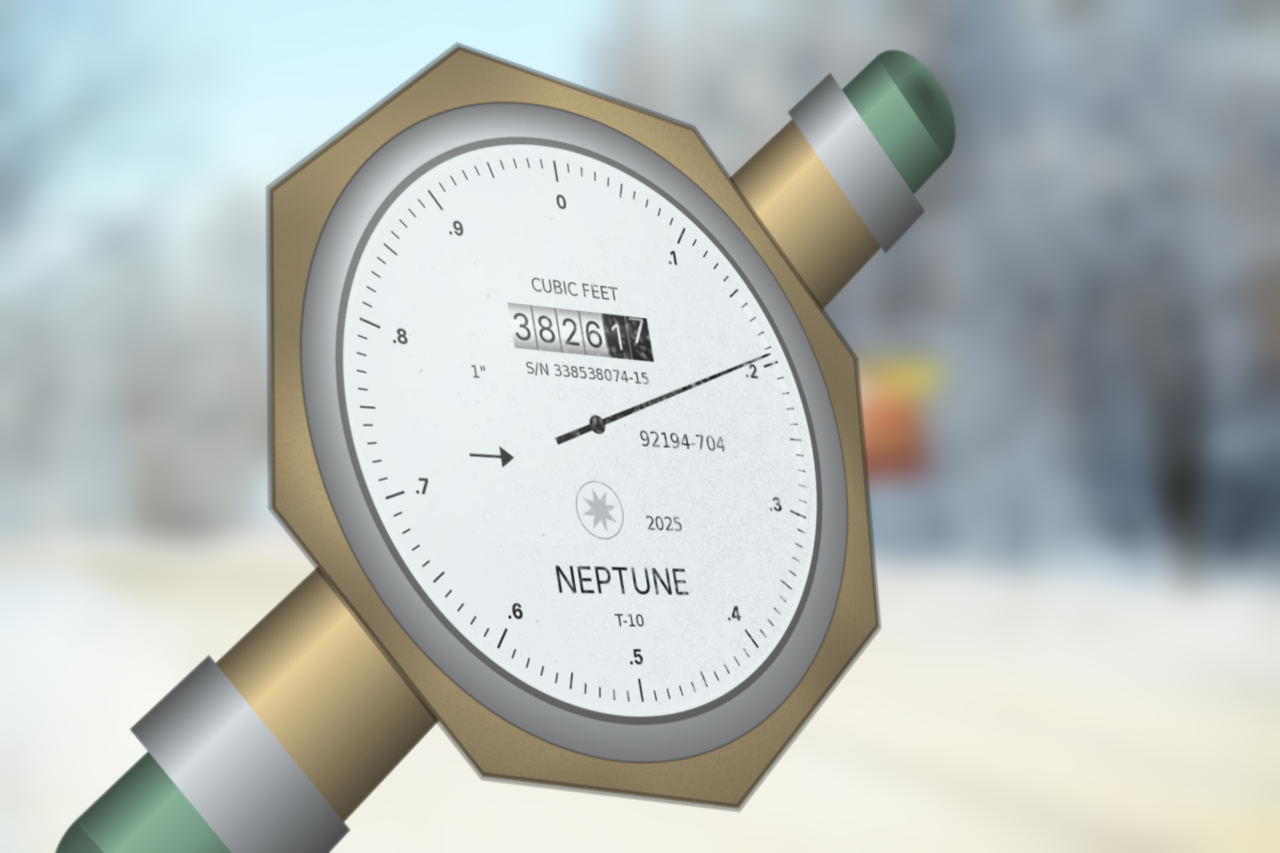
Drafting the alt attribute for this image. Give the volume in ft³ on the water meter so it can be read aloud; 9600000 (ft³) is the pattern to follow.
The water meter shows 382617.19 (ft³)
